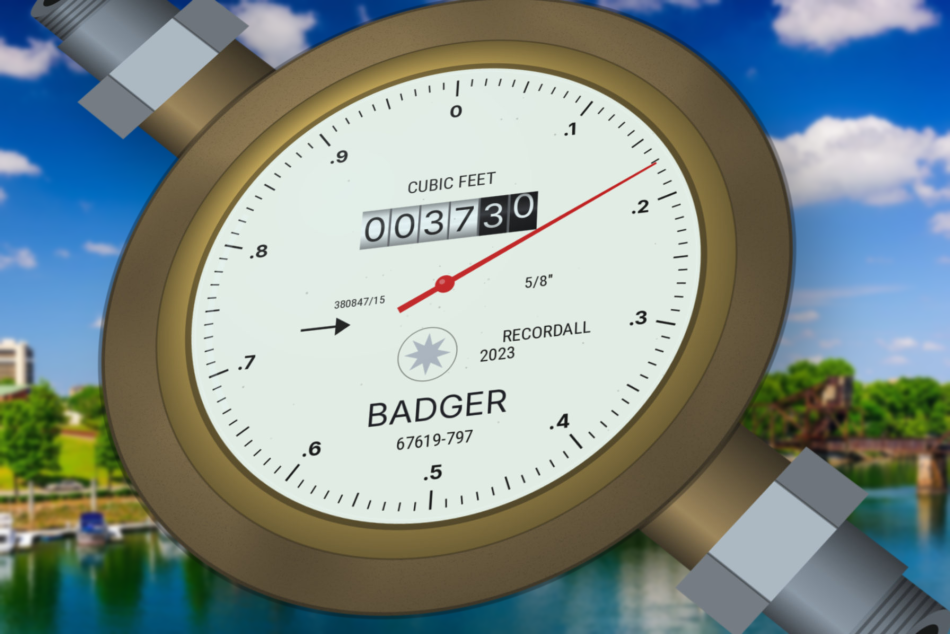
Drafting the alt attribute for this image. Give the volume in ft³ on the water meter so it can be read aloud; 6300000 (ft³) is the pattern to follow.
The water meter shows 3730.17 (ft³)
